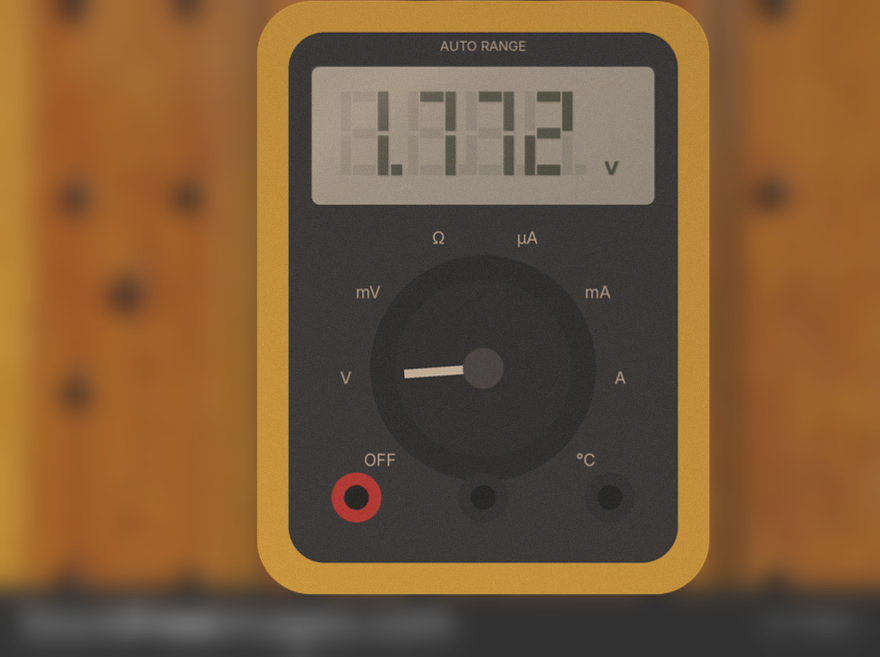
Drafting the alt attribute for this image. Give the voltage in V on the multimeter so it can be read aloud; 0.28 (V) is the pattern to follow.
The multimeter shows 1.772 (V)
